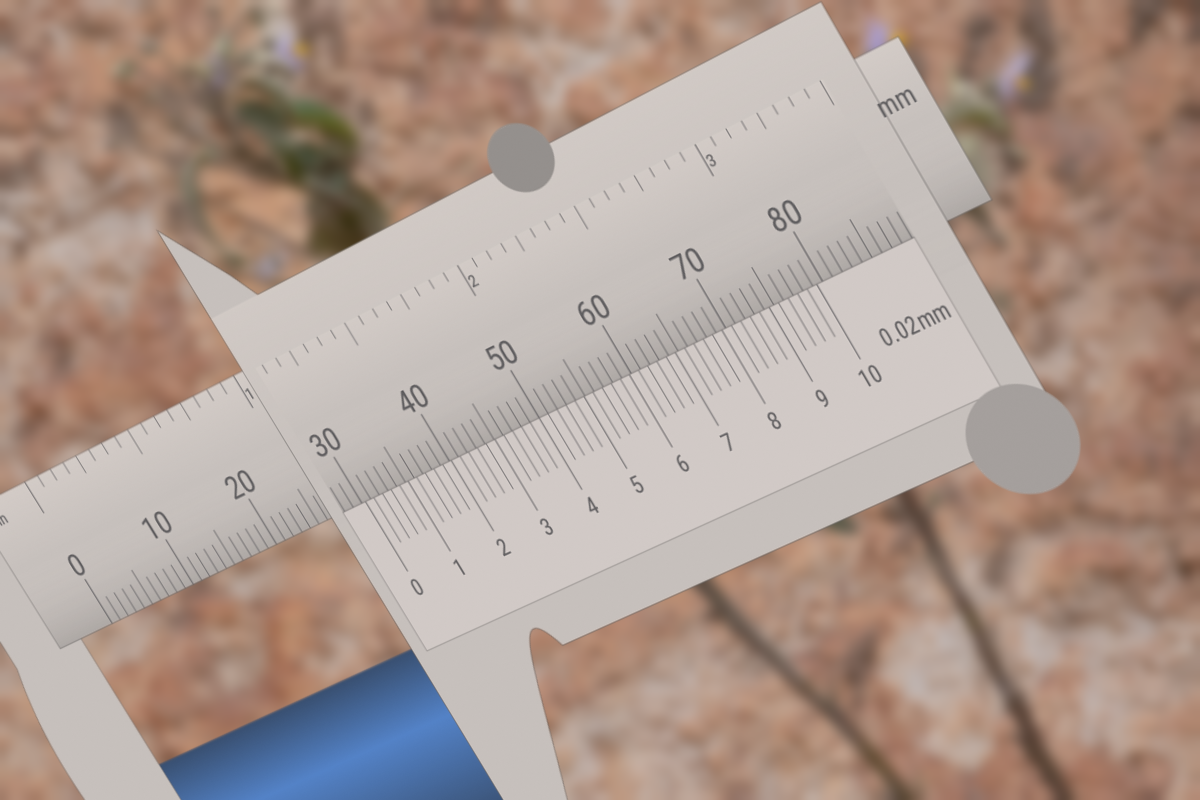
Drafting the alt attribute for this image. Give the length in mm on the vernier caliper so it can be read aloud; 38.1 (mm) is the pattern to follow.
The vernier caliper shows 30.4 (mm)
